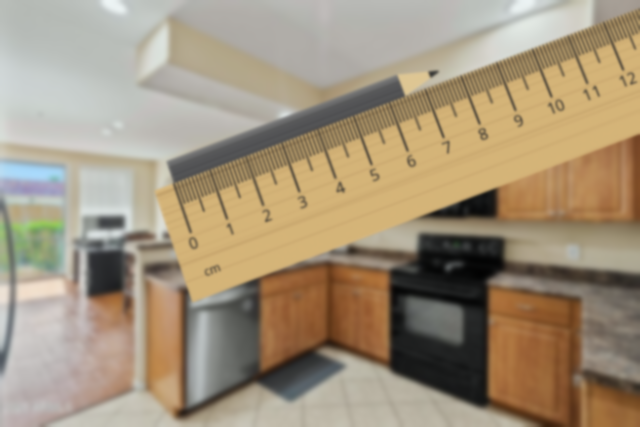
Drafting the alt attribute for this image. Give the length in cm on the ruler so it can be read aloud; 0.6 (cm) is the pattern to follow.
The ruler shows 7.5 (cm)
